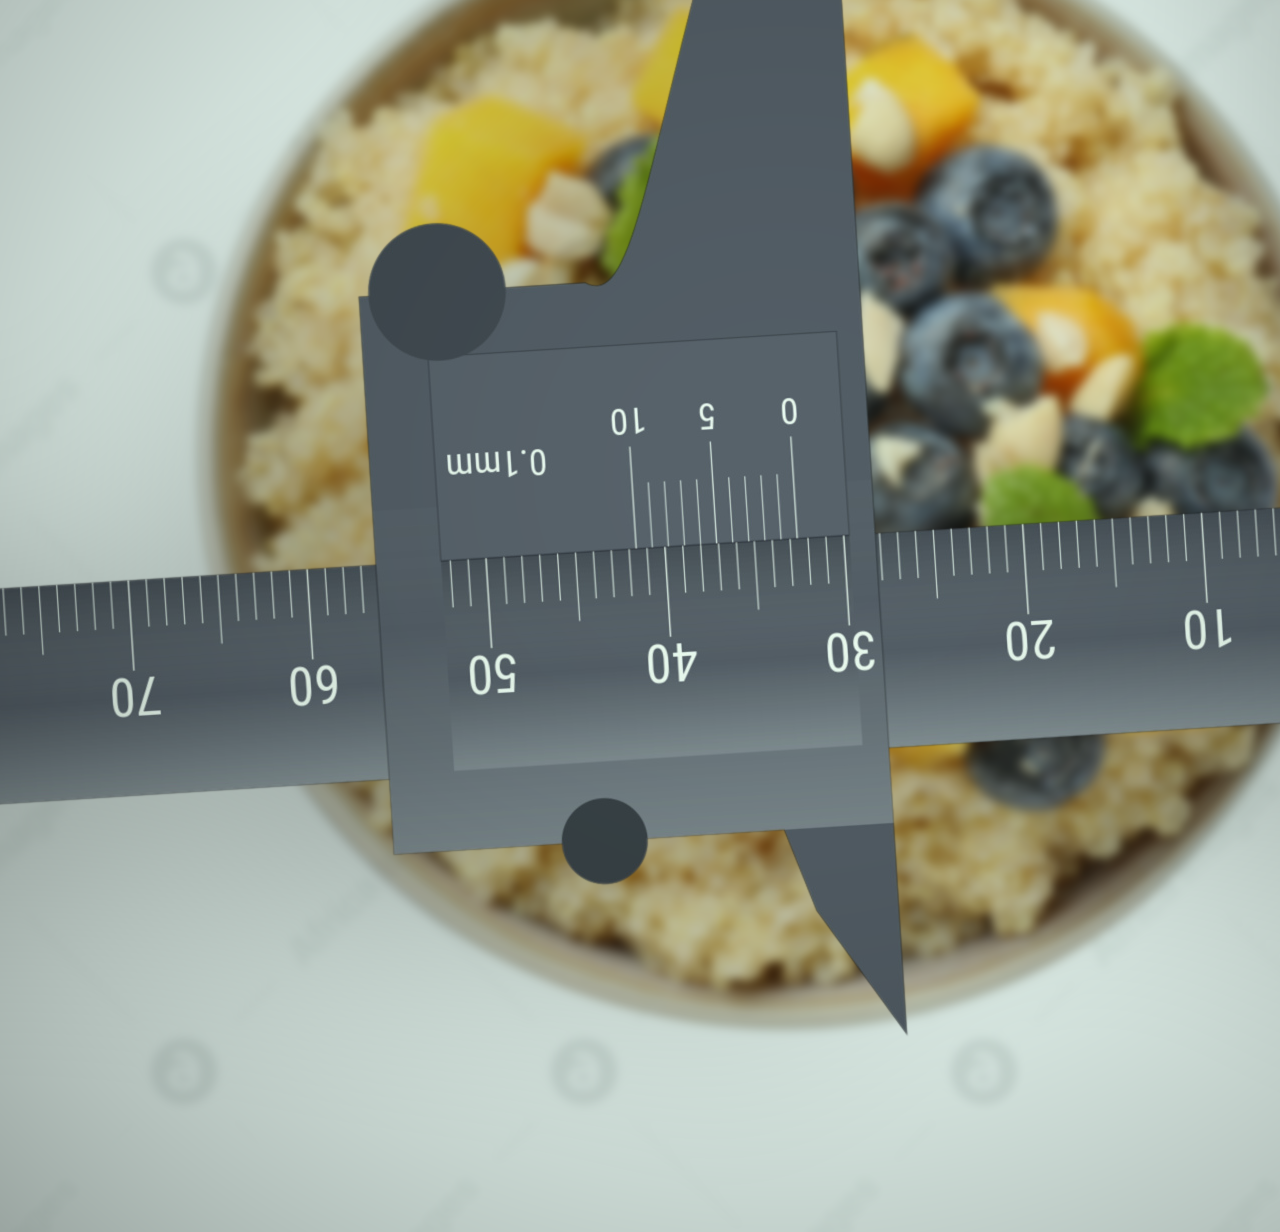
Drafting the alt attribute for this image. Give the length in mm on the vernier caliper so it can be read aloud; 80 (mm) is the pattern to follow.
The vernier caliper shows 32.6 (mm)
